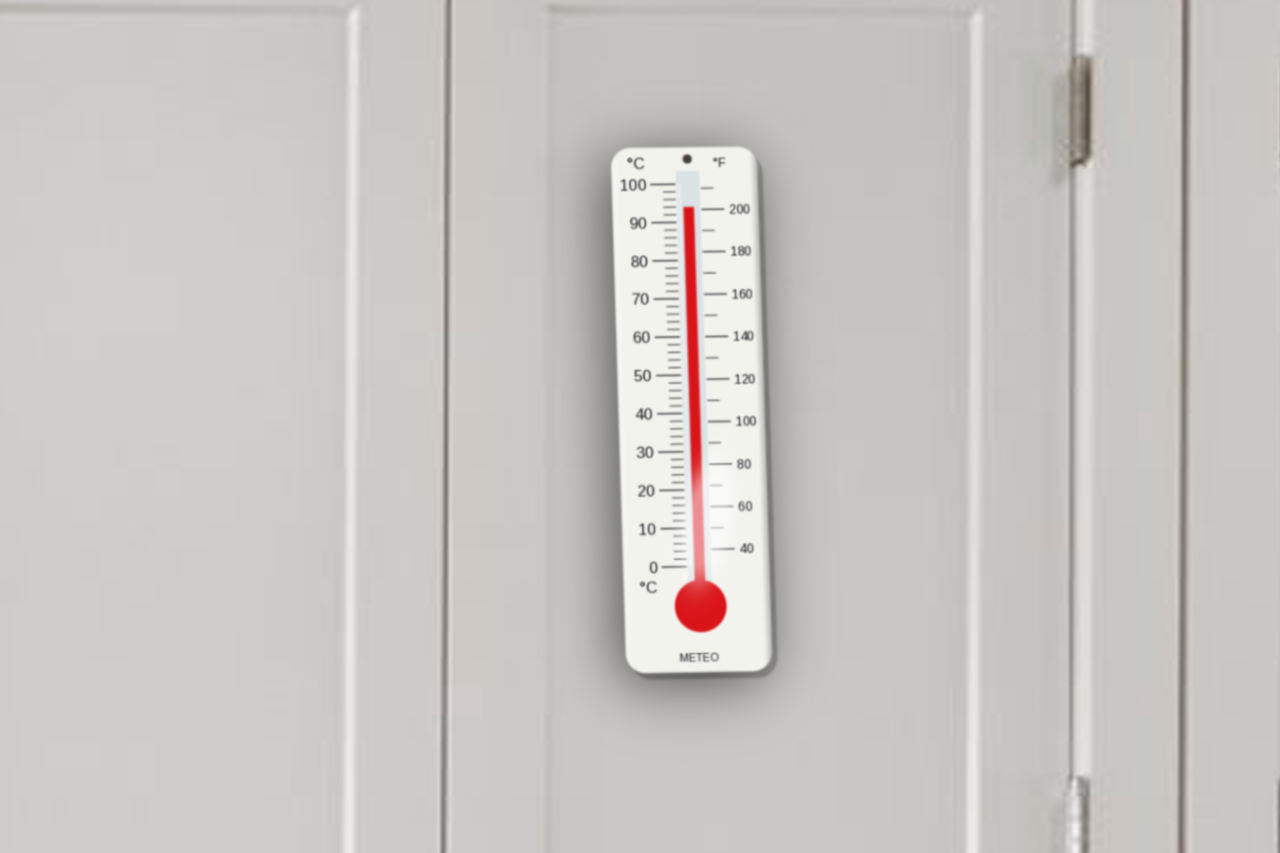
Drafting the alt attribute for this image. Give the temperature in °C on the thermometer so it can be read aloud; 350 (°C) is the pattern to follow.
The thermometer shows 94 (°C)
